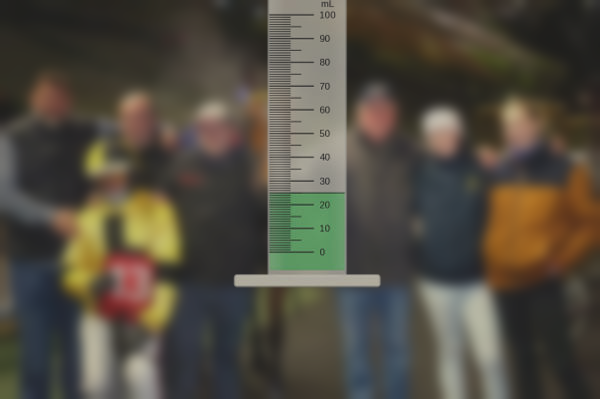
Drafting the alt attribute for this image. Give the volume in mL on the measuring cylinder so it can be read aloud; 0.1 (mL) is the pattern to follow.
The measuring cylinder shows 25 (mL)
